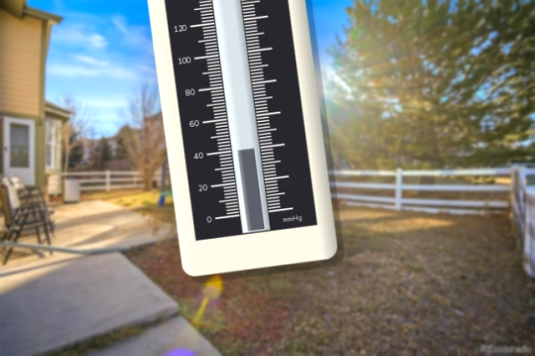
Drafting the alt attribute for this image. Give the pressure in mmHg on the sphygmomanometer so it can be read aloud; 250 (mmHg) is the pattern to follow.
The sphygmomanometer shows 40 (mmHg)
